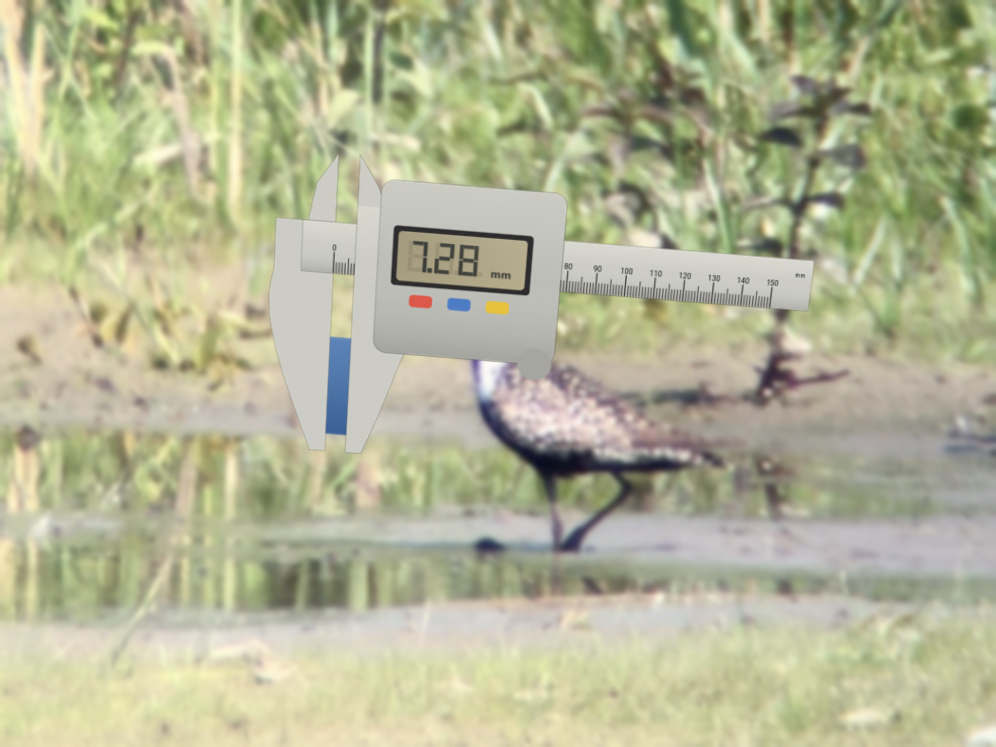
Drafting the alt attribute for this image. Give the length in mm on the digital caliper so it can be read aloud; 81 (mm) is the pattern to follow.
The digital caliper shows 7.28 (mm)
